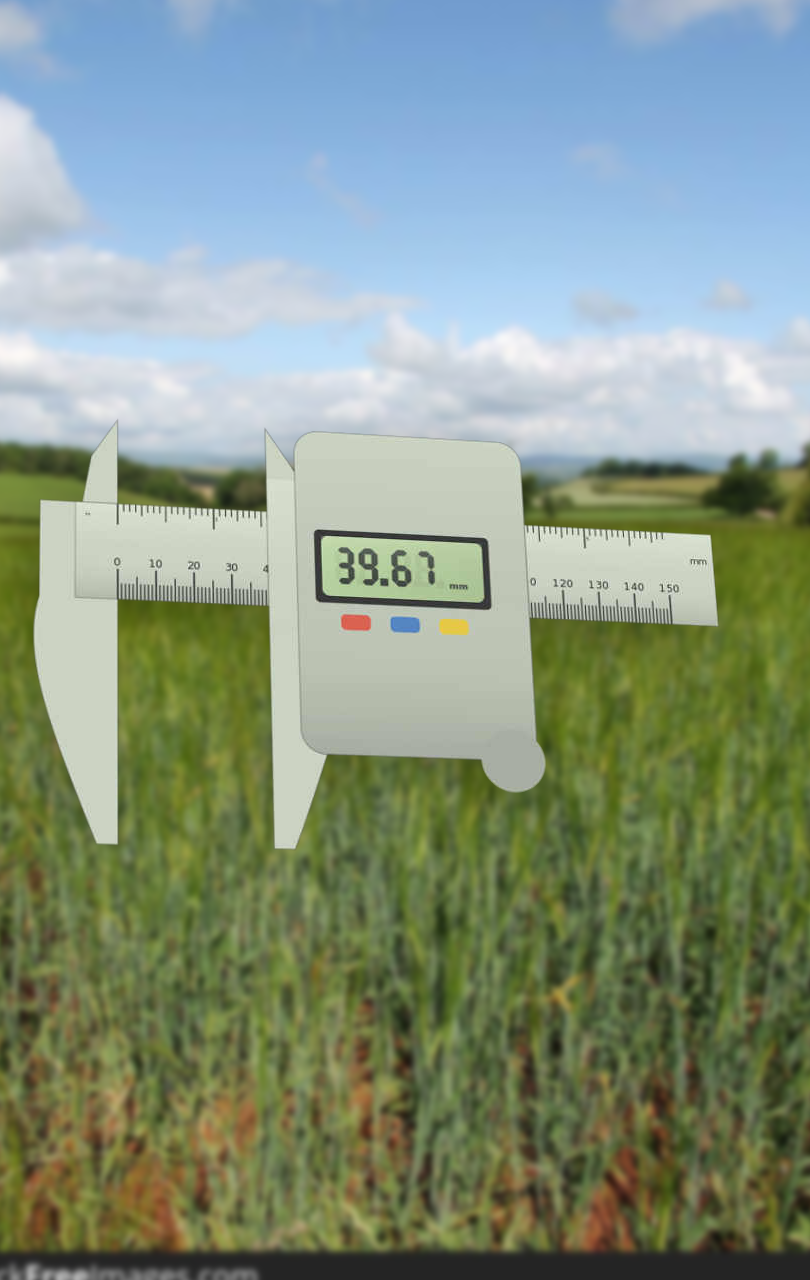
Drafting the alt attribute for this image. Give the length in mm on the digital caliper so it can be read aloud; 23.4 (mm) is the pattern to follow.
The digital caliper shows 39.67 (mm)
